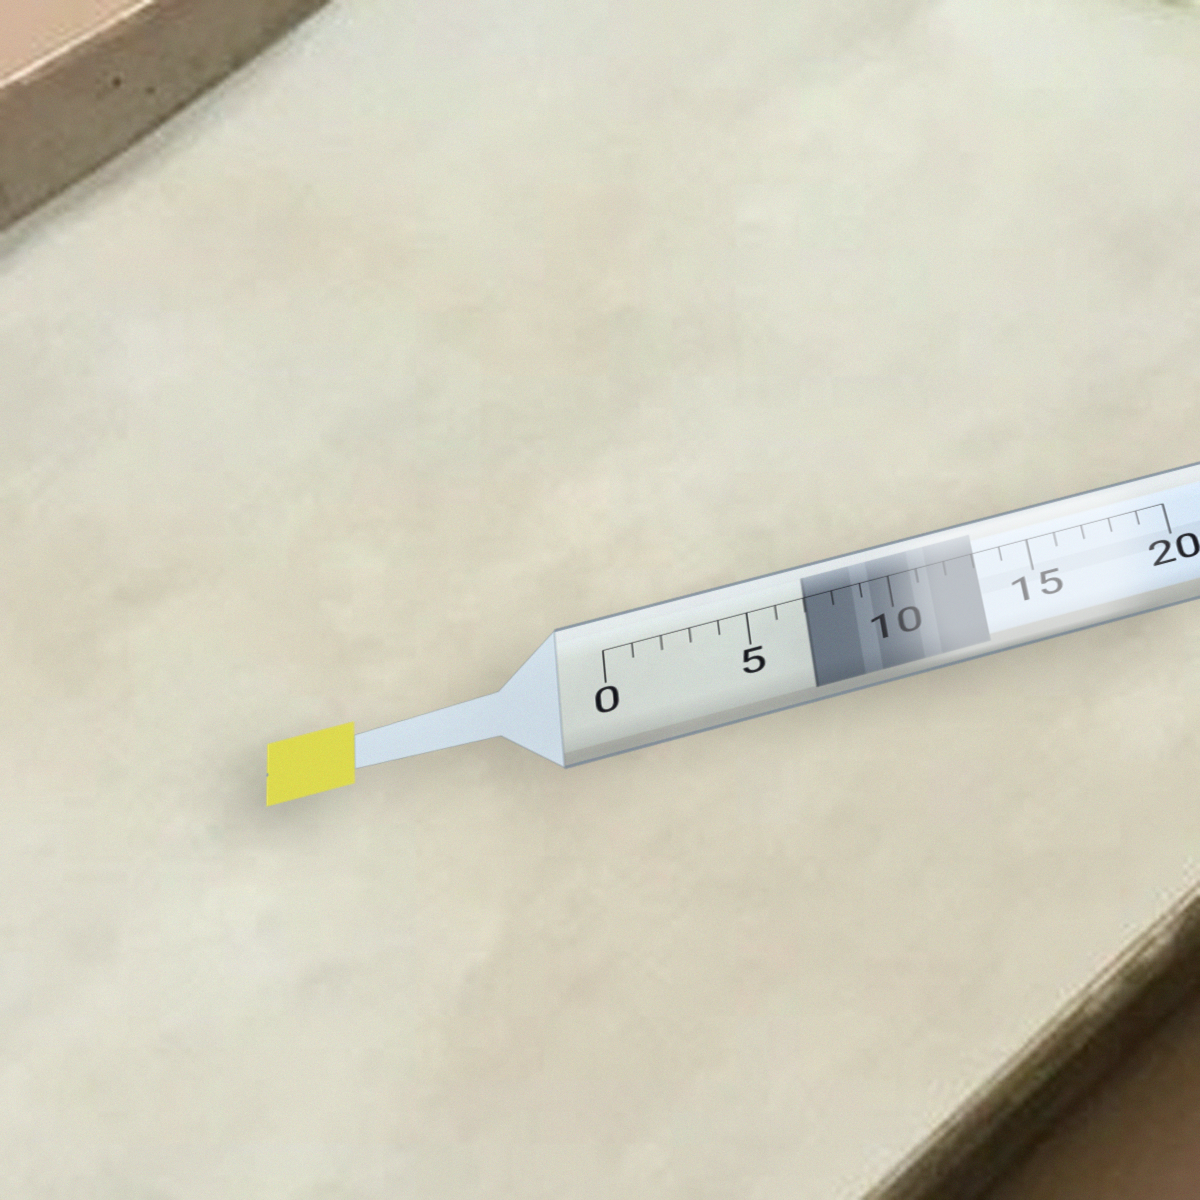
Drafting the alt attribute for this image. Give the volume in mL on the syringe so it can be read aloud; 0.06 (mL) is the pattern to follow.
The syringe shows 7 (mL)
